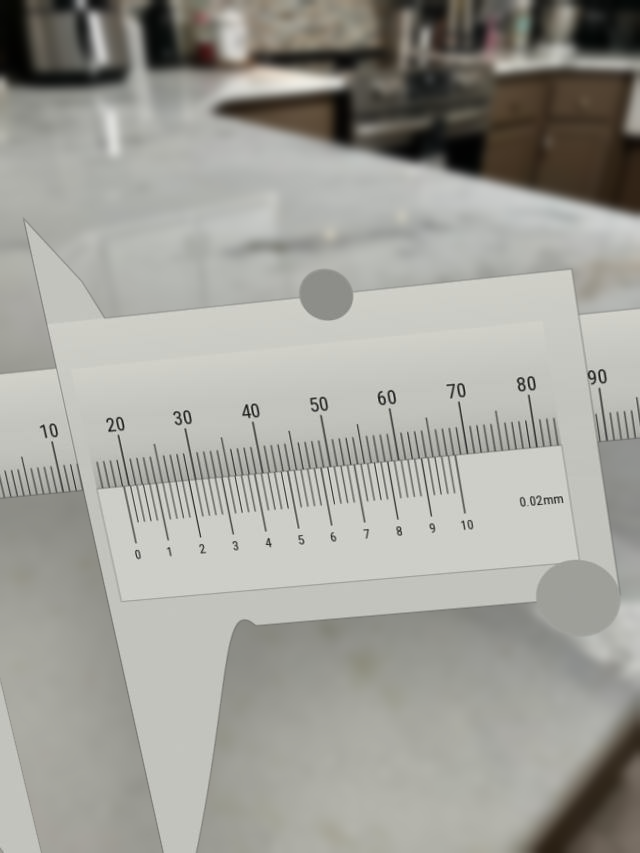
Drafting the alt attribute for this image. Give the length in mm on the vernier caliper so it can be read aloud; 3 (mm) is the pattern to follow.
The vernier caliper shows 19.2 (mm)
